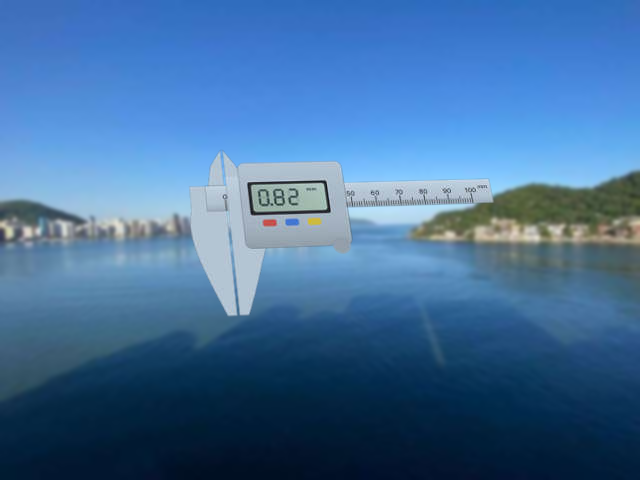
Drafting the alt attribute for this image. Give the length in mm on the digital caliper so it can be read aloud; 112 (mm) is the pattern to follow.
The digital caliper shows 0.82 (mm)
